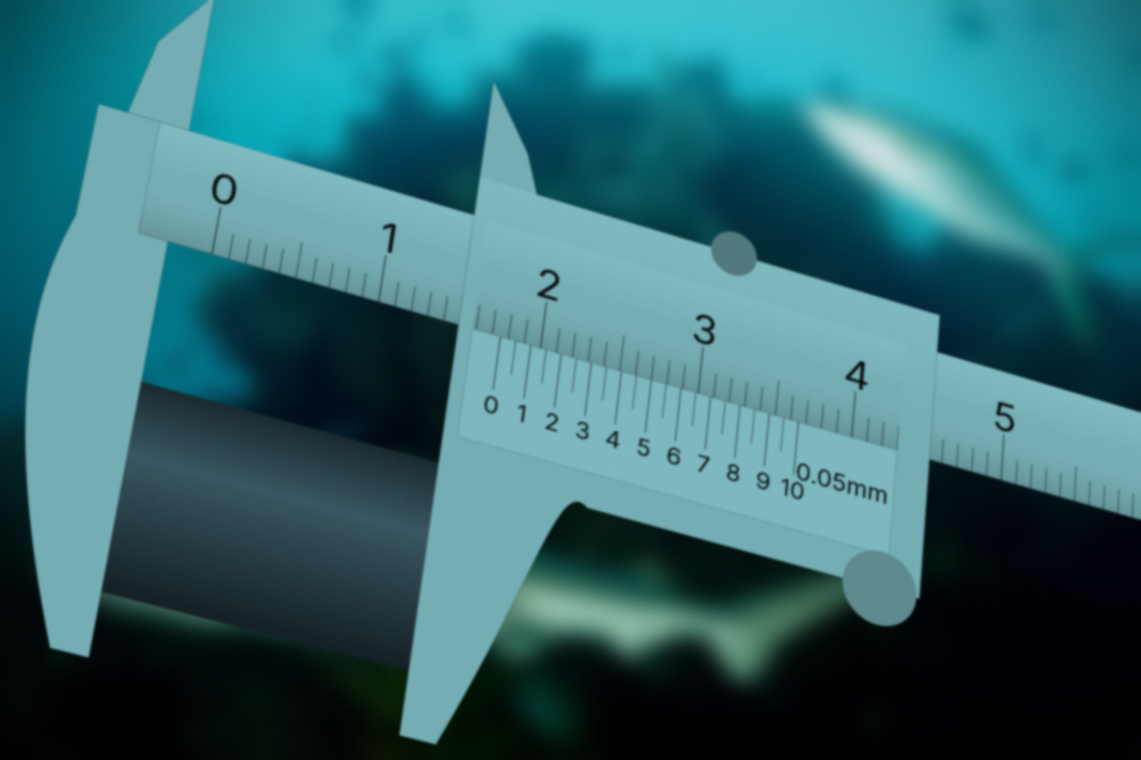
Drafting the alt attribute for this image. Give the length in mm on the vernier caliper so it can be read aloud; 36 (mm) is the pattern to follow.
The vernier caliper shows 17.5 (mm)
